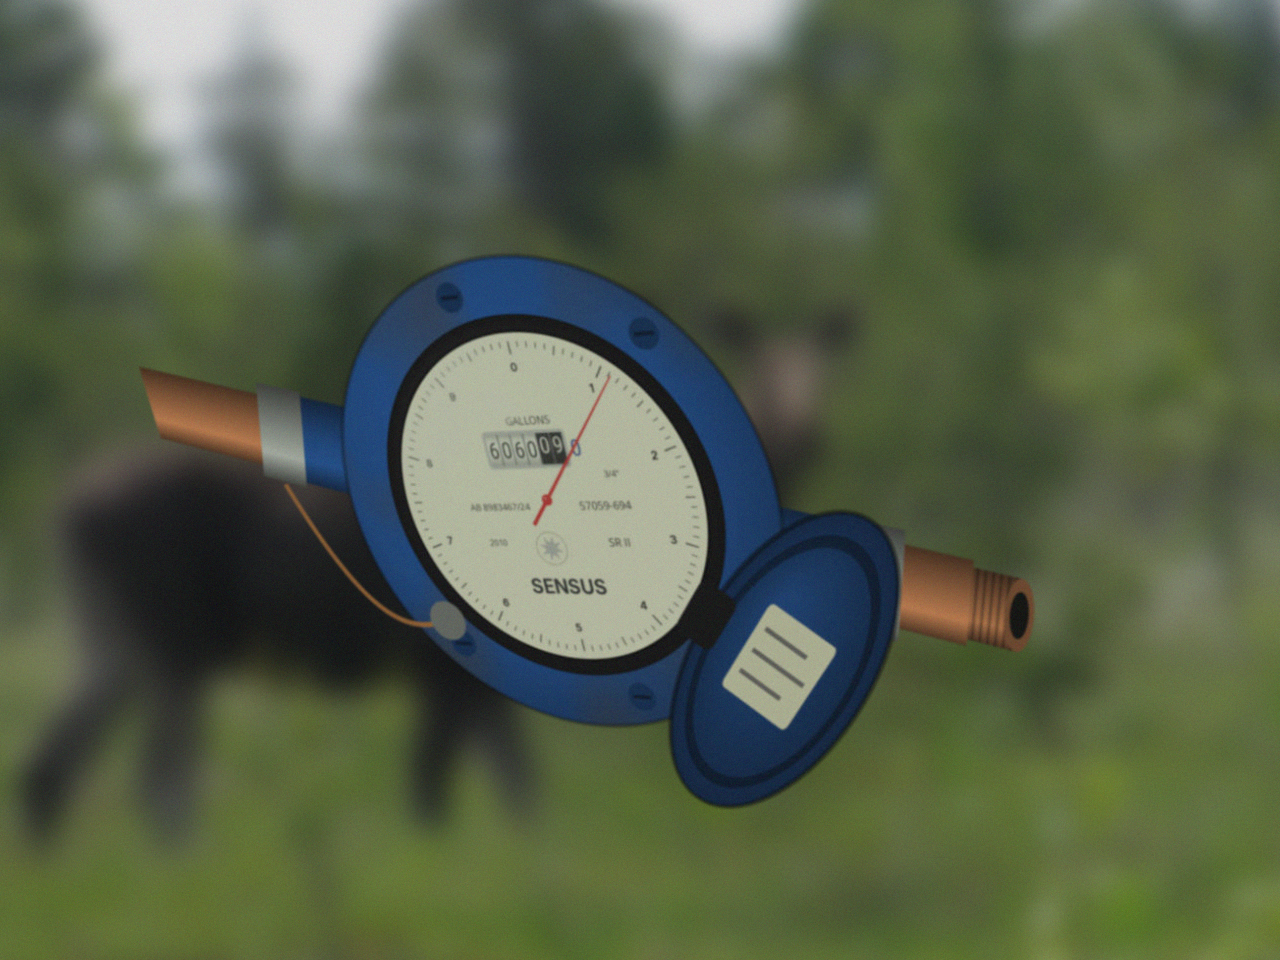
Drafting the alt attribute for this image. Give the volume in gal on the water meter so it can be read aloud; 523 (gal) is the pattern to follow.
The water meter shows 6060091.1 (gal)
